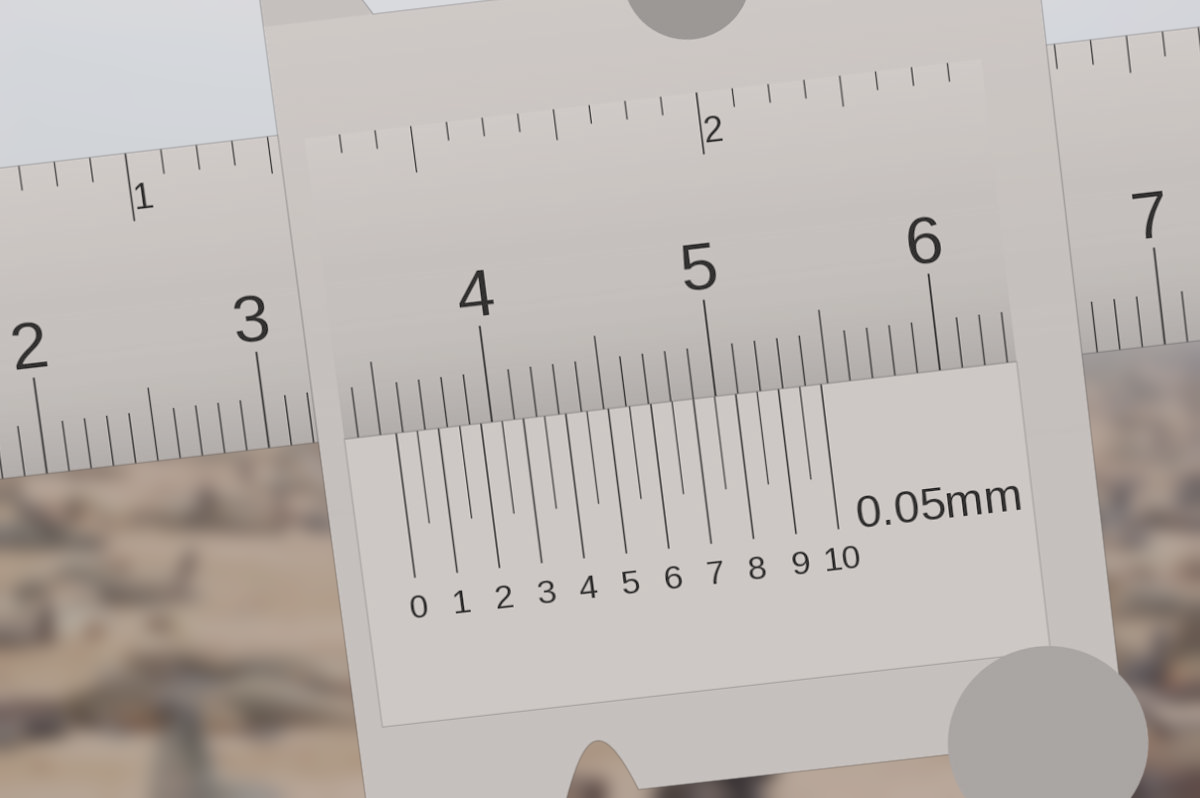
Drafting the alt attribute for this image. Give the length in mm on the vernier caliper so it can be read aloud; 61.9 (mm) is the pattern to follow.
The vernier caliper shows 35.70 (mm)
